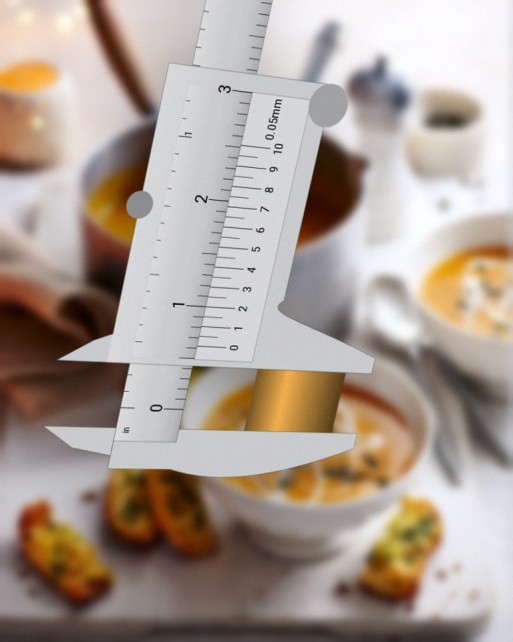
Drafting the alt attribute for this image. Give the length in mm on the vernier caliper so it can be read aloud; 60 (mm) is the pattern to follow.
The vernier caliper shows 6.2 (mm)
